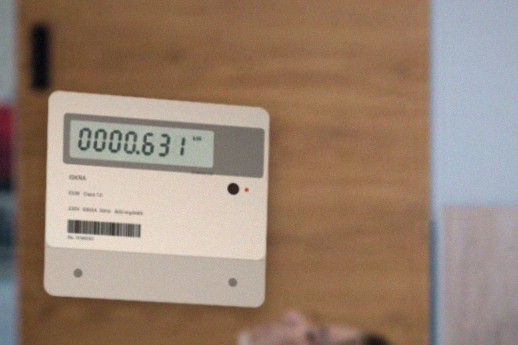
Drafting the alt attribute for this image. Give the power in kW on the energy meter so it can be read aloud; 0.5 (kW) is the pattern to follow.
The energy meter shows 0.631 (kW)
